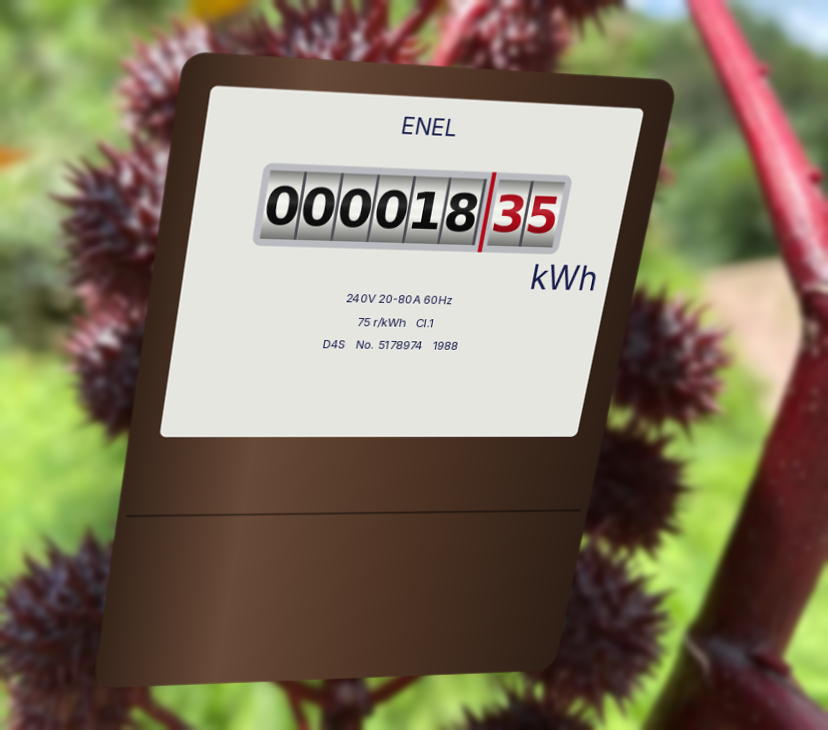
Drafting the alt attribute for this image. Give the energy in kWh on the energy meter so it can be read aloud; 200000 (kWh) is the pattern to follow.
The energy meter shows 18.35 (kWh)
